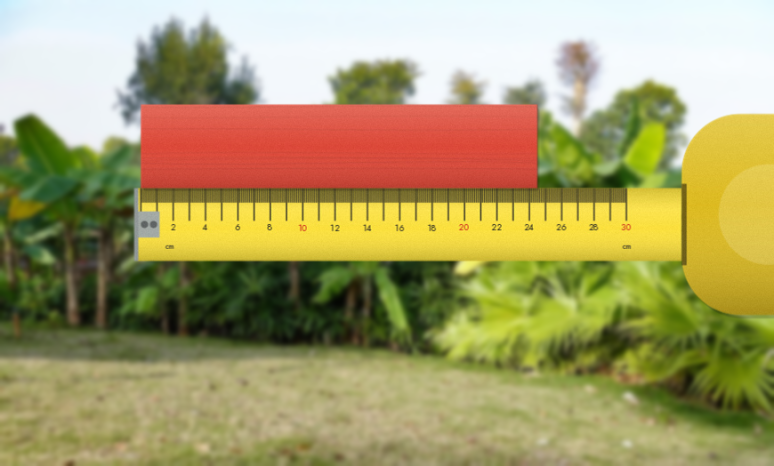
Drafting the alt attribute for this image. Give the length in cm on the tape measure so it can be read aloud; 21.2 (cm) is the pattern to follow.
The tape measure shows 24.5 (cm)
